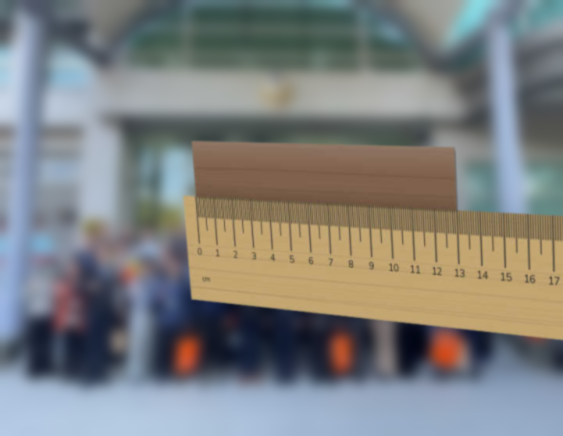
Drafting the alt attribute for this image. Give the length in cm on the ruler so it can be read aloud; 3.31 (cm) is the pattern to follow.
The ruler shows 13 (cm)
